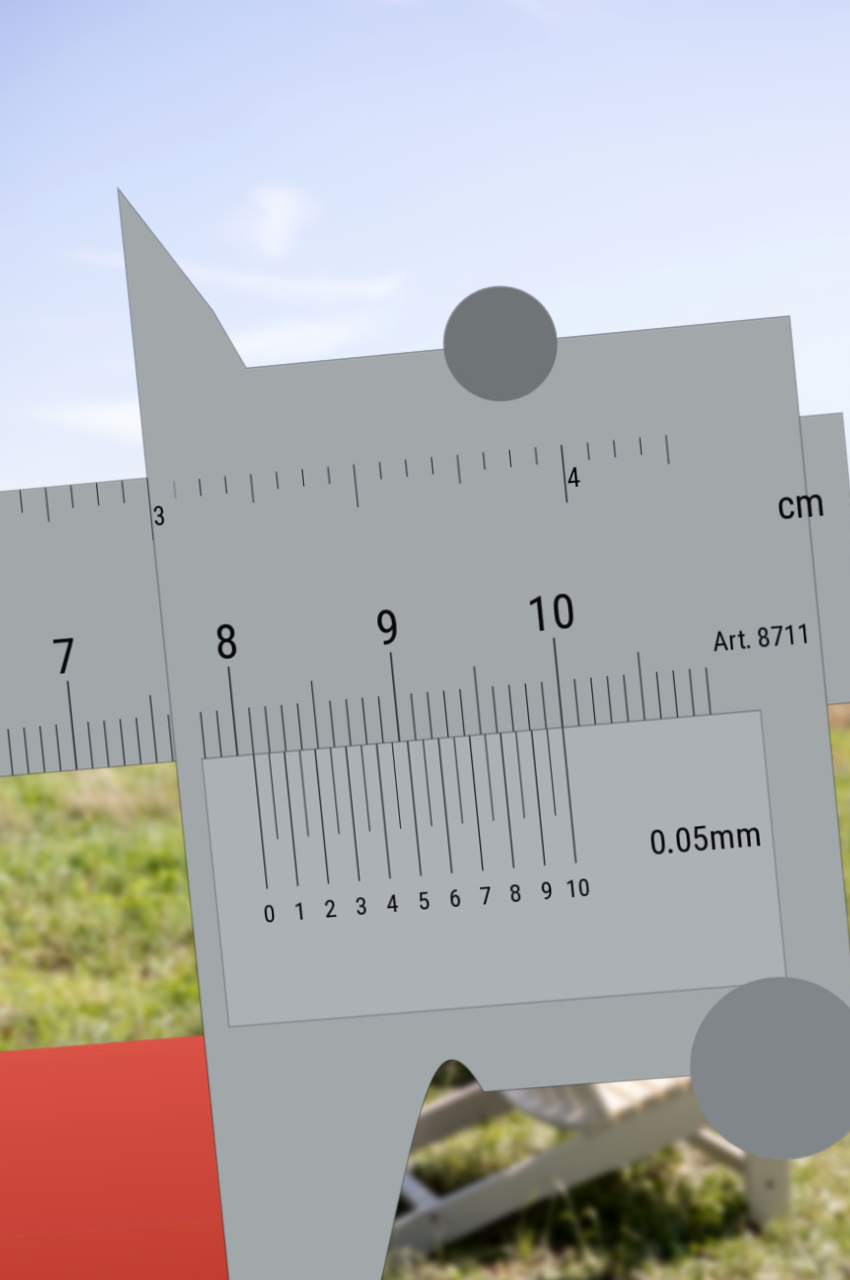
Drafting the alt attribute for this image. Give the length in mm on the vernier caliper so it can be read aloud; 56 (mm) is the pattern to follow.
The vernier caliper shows 81.0 (mm)
